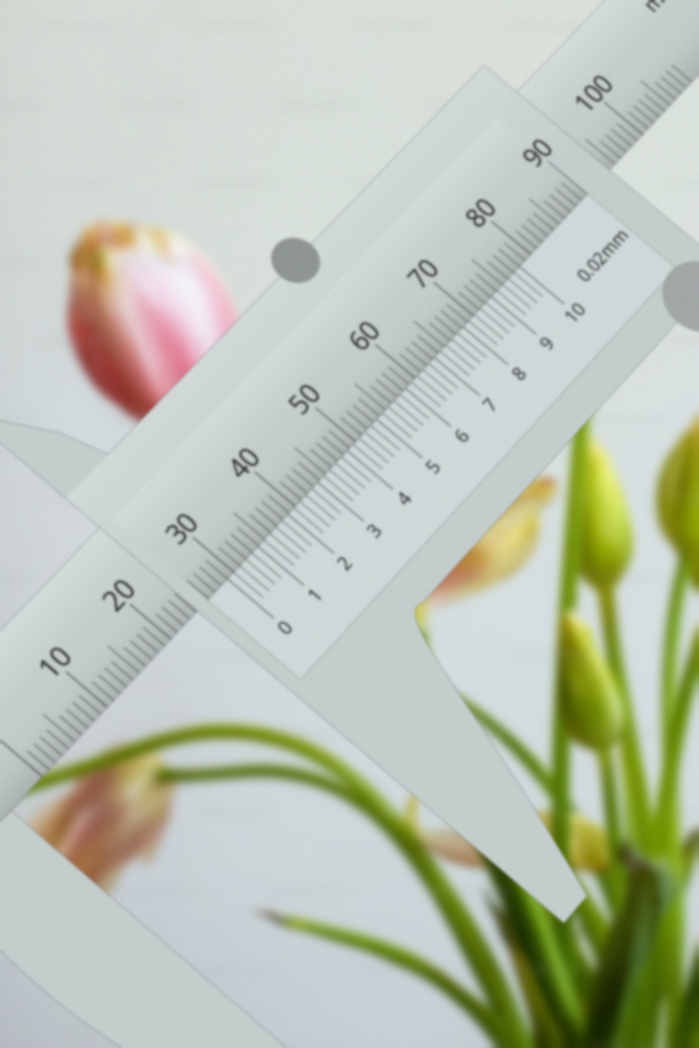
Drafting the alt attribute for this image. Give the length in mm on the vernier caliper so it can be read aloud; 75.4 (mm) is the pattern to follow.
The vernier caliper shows 29.0 (mm)
